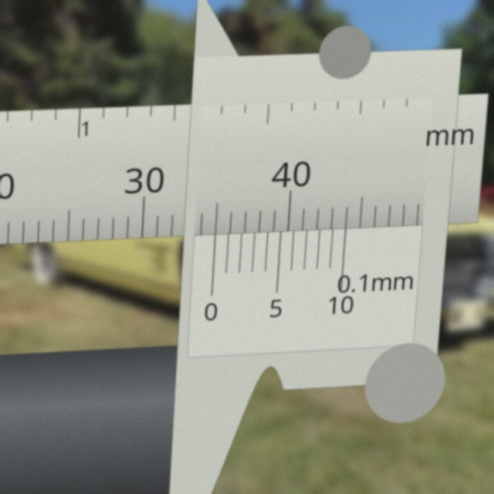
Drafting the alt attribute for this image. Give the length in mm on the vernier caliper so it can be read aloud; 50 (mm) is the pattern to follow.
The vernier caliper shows 35.0 (mm)
